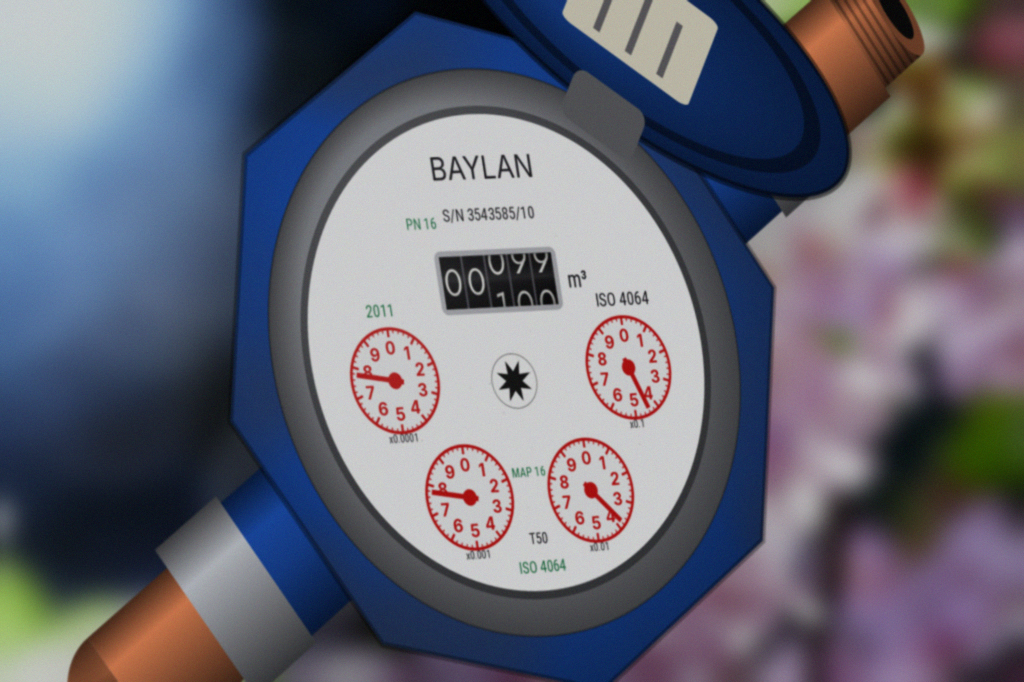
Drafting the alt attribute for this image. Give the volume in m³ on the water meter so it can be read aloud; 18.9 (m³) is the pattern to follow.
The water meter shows 99.4377 (m³)
